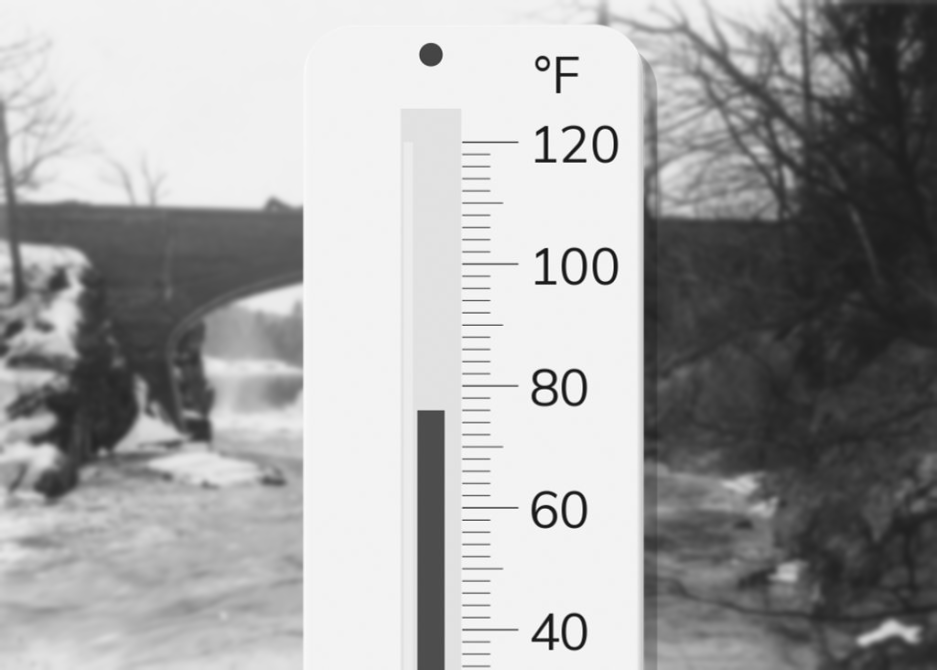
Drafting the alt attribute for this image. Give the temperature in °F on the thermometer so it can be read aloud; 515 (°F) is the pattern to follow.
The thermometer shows 76 (°F)
